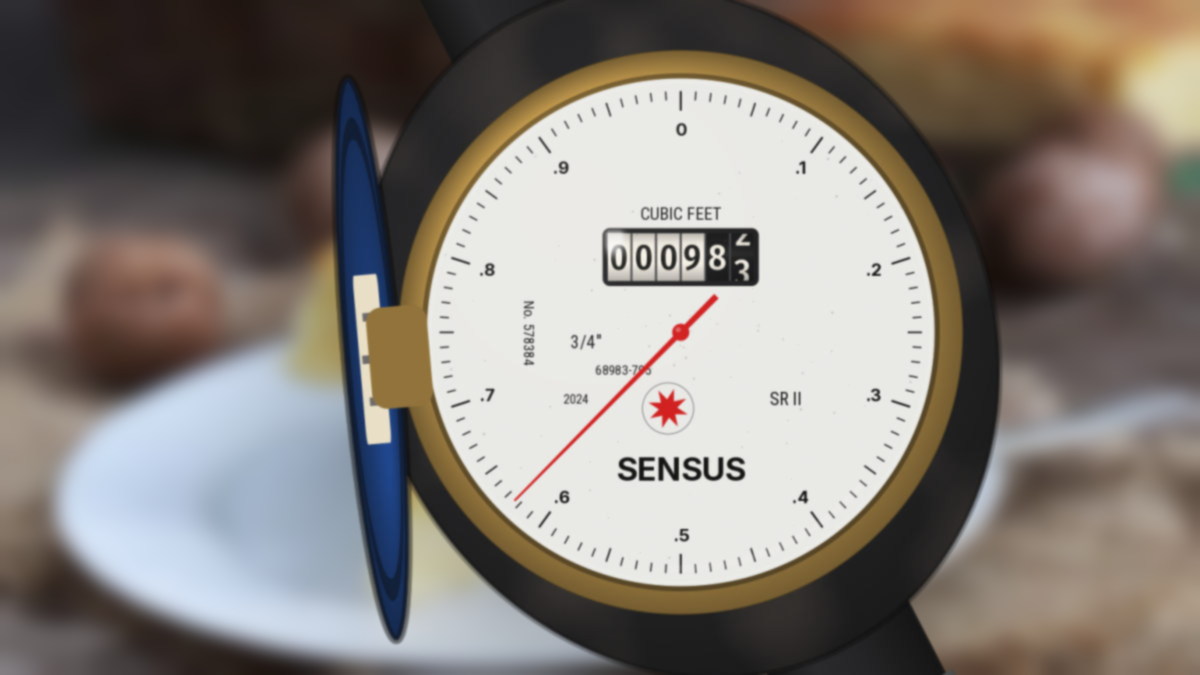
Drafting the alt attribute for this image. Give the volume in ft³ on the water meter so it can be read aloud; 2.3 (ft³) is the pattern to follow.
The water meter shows 982.62 (ft³)
